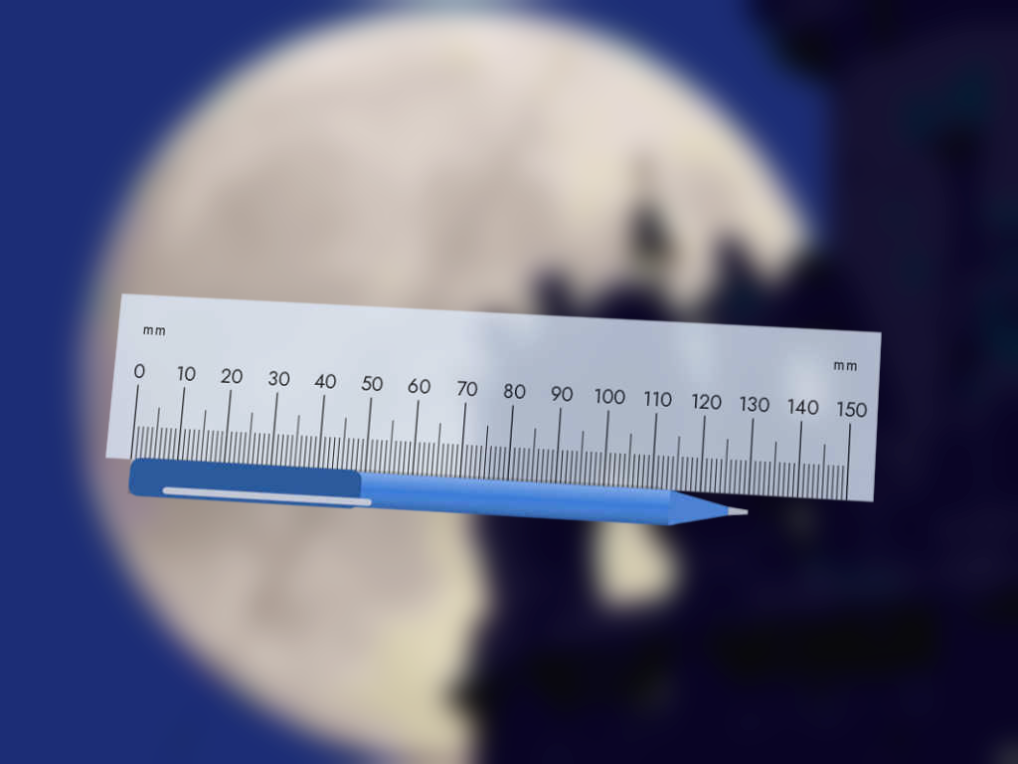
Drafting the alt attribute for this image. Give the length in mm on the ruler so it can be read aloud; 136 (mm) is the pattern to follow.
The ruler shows 130 (mm)
